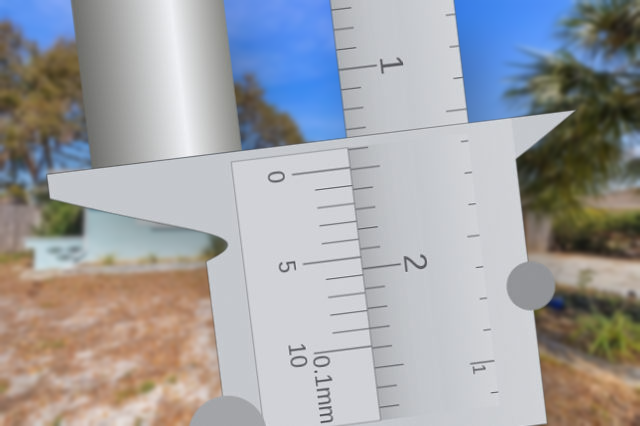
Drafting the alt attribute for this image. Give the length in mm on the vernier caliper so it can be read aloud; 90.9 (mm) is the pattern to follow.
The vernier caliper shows 14.9 (mm)
